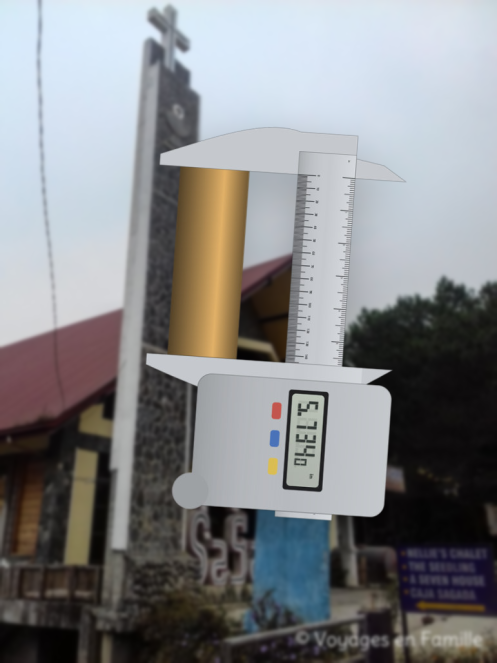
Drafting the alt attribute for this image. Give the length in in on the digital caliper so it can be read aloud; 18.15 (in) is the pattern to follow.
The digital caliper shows 5.7340 (in)
